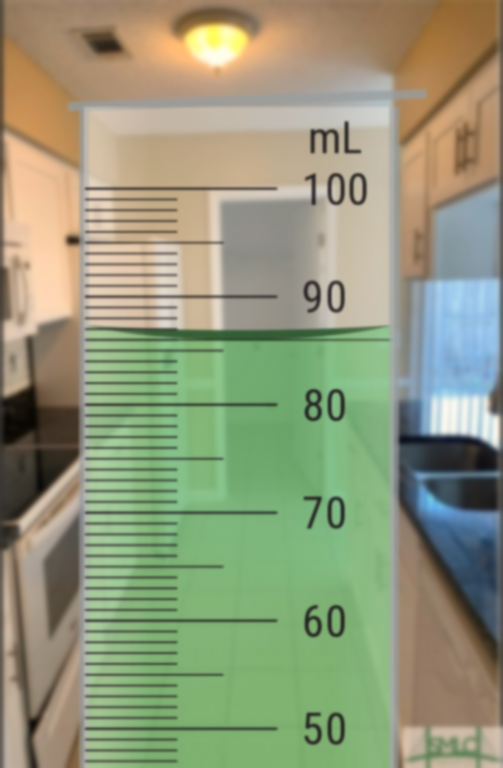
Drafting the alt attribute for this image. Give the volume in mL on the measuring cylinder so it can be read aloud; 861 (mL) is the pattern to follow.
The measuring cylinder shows 86 (mL)
